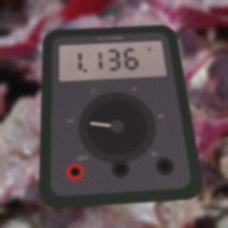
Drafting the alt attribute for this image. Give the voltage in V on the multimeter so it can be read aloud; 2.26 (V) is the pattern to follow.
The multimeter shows 1.136 (V)
